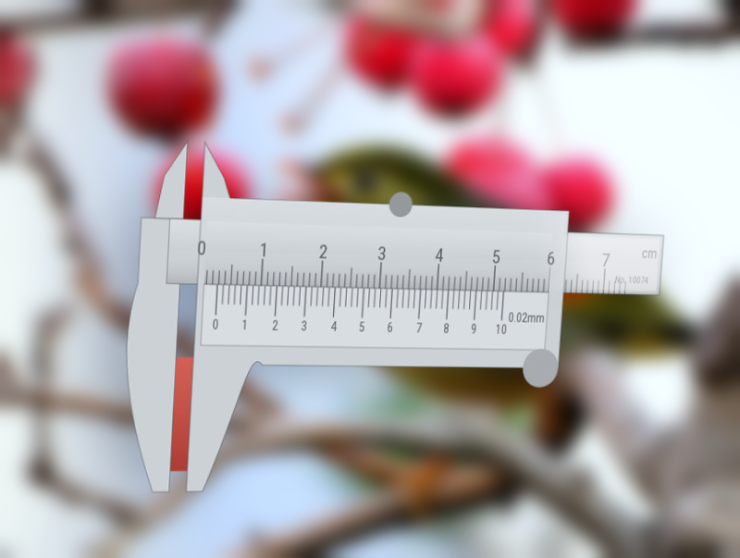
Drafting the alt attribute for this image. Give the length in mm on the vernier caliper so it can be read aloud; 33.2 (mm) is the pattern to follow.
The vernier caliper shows 2.8 (mm)
